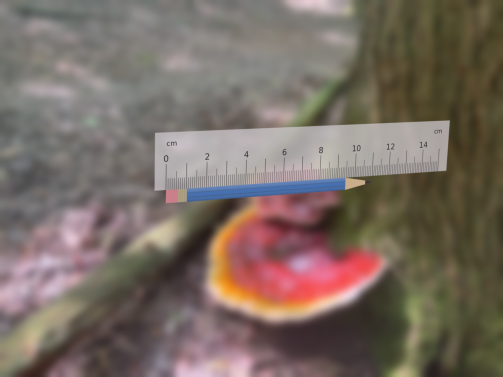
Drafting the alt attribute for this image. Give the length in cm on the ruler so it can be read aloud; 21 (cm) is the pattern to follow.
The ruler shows 11 (cm)
